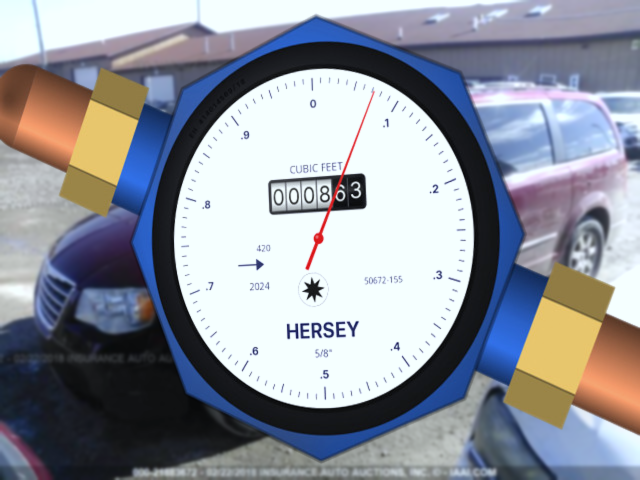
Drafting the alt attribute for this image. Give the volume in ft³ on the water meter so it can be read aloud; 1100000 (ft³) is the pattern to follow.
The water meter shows 863.07 (ft³)
